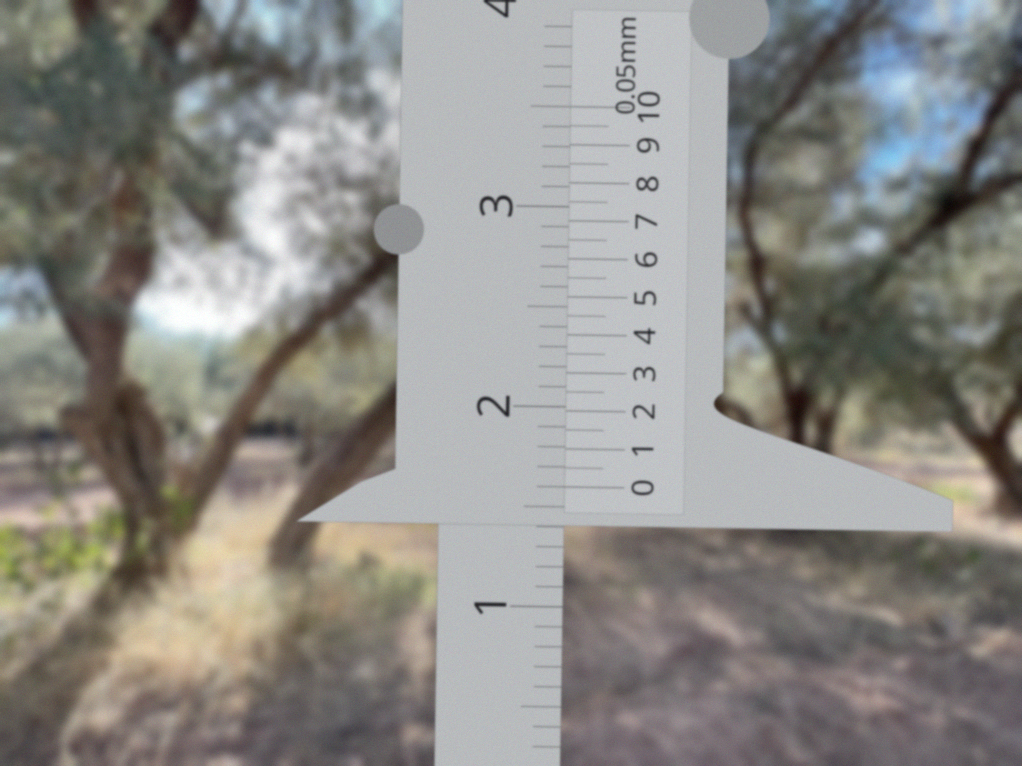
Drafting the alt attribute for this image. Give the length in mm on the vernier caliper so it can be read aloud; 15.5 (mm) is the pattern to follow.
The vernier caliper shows 16.0 (mm)
